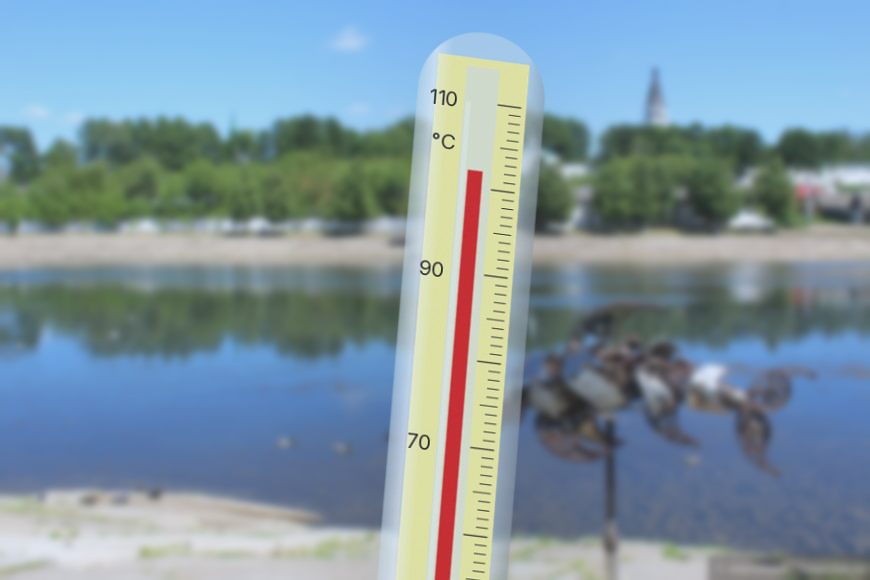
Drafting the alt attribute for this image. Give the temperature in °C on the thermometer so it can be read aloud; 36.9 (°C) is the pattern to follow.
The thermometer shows 102 (°C)
